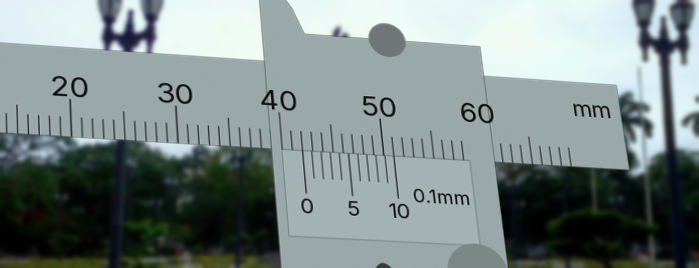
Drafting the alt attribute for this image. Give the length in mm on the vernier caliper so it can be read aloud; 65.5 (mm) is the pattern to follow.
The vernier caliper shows 42.0 (mm)
